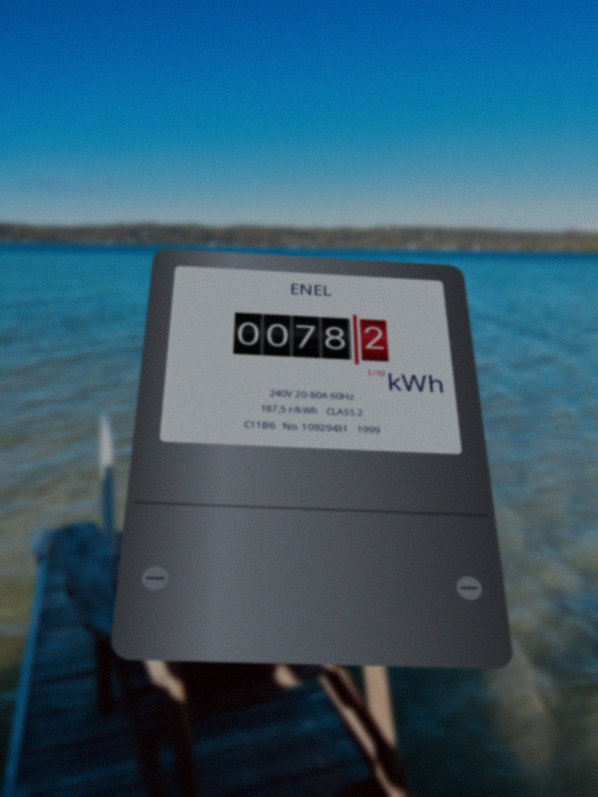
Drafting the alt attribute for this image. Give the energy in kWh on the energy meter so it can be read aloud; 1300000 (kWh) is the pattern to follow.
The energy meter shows 78.2 (kWh)
